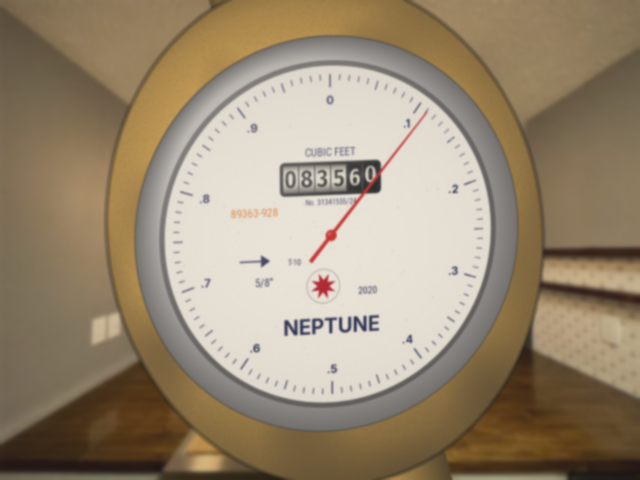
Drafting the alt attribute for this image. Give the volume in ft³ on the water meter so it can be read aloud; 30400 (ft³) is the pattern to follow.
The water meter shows 83560.11 (ft³)
